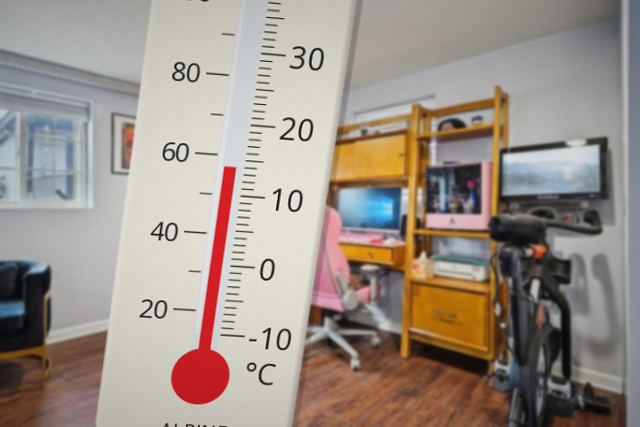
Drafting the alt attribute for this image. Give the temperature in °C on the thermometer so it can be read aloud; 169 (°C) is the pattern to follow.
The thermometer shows 14 (°C)
